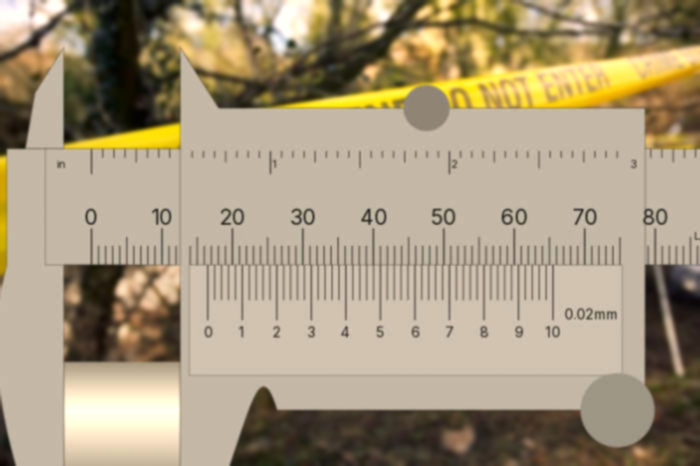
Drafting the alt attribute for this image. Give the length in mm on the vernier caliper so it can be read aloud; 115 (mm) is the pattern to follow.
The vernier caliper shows 16.5 (mm)
